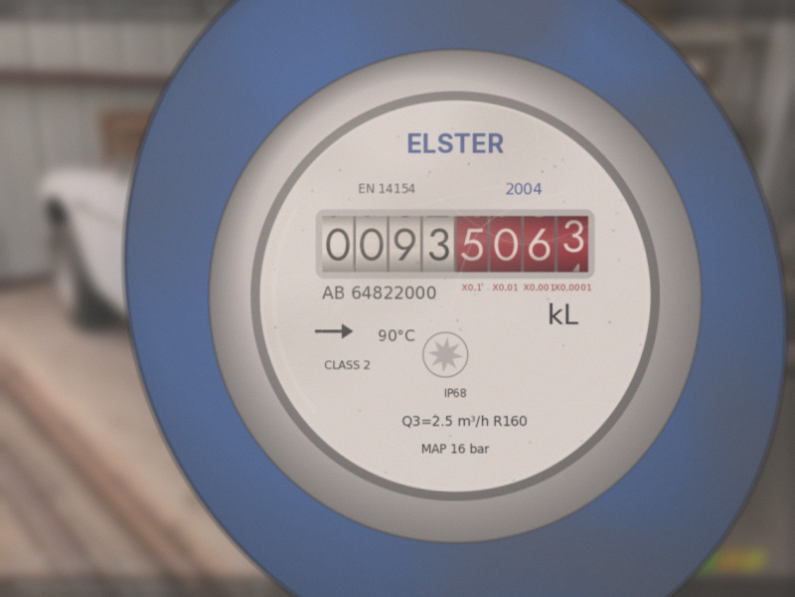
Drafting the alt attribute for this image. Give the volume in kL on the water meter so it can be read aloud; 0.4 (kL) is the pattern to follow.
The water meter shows 93.5063 (kL)
